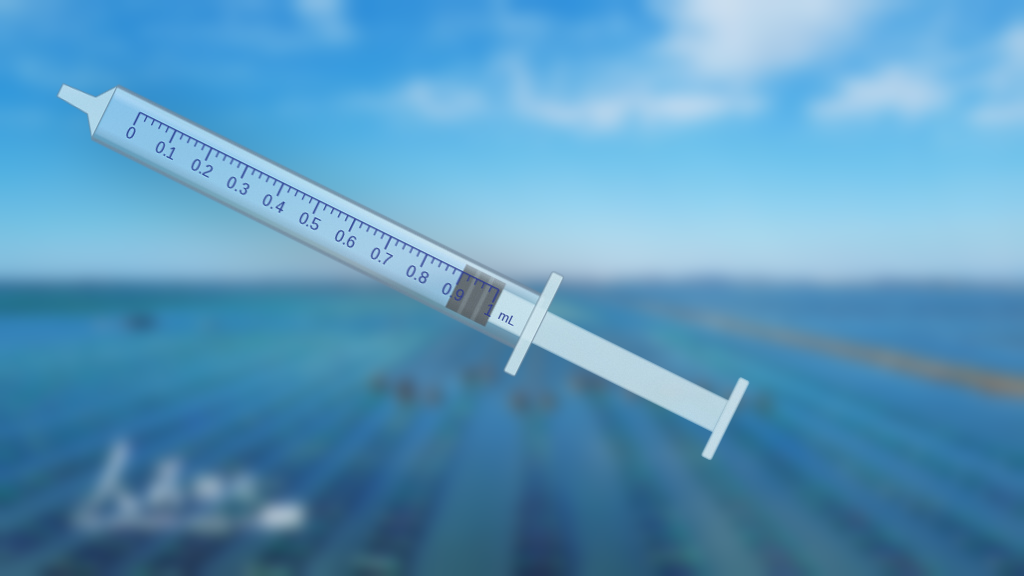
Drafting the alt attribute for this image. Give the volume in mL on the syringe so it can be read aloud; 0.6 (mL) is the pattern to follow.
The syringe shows 0.9 (mL)
